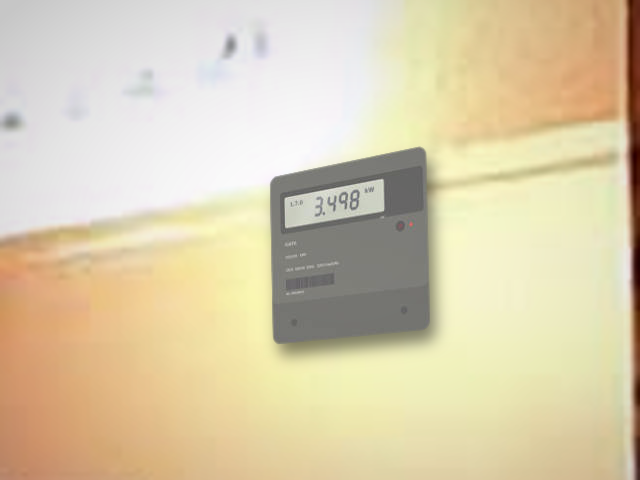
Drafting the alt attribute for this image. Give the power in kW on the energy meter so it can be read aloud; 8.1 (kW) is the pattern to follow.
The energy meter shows 3.498 (kW)
